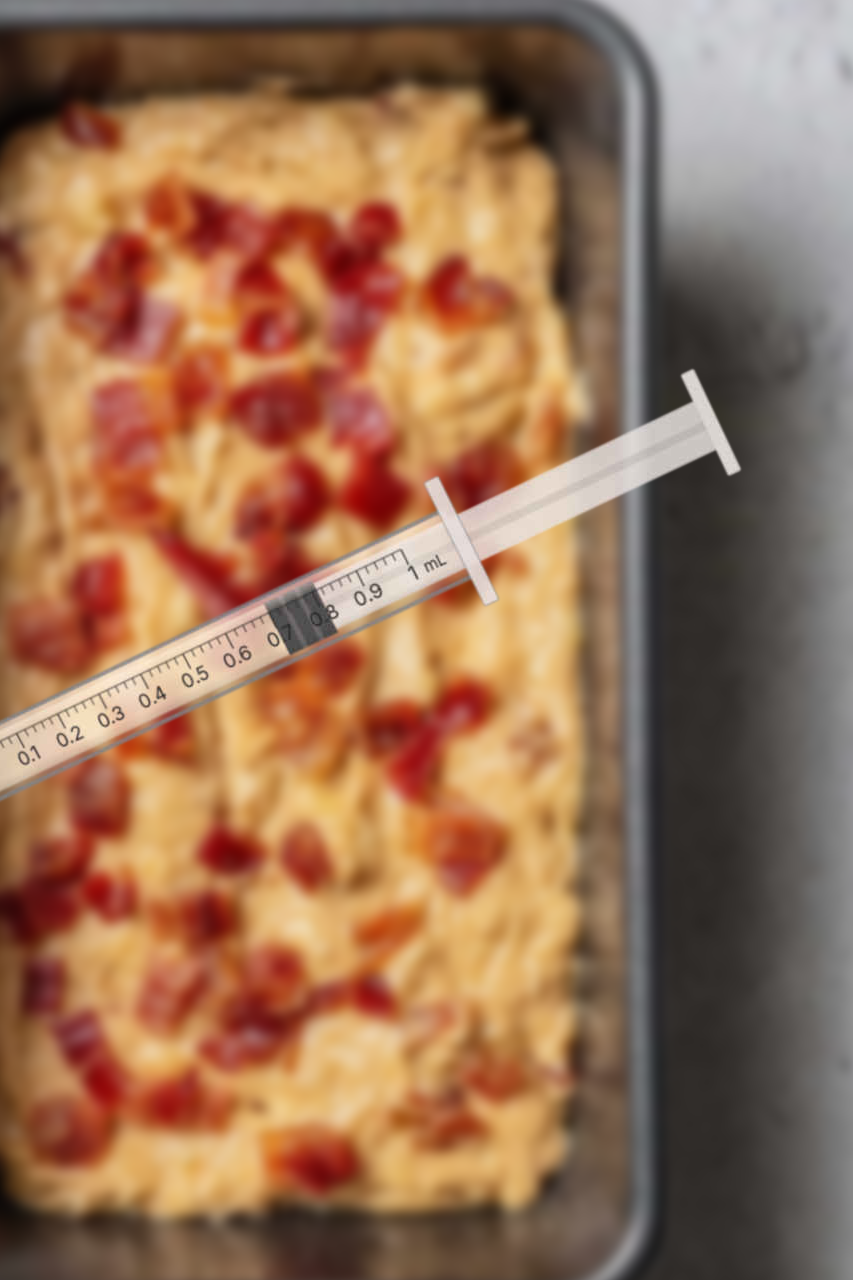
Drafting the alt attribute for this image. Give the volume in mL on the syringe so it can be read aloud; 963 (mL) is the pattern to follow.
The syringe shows 0.7 (mL)
